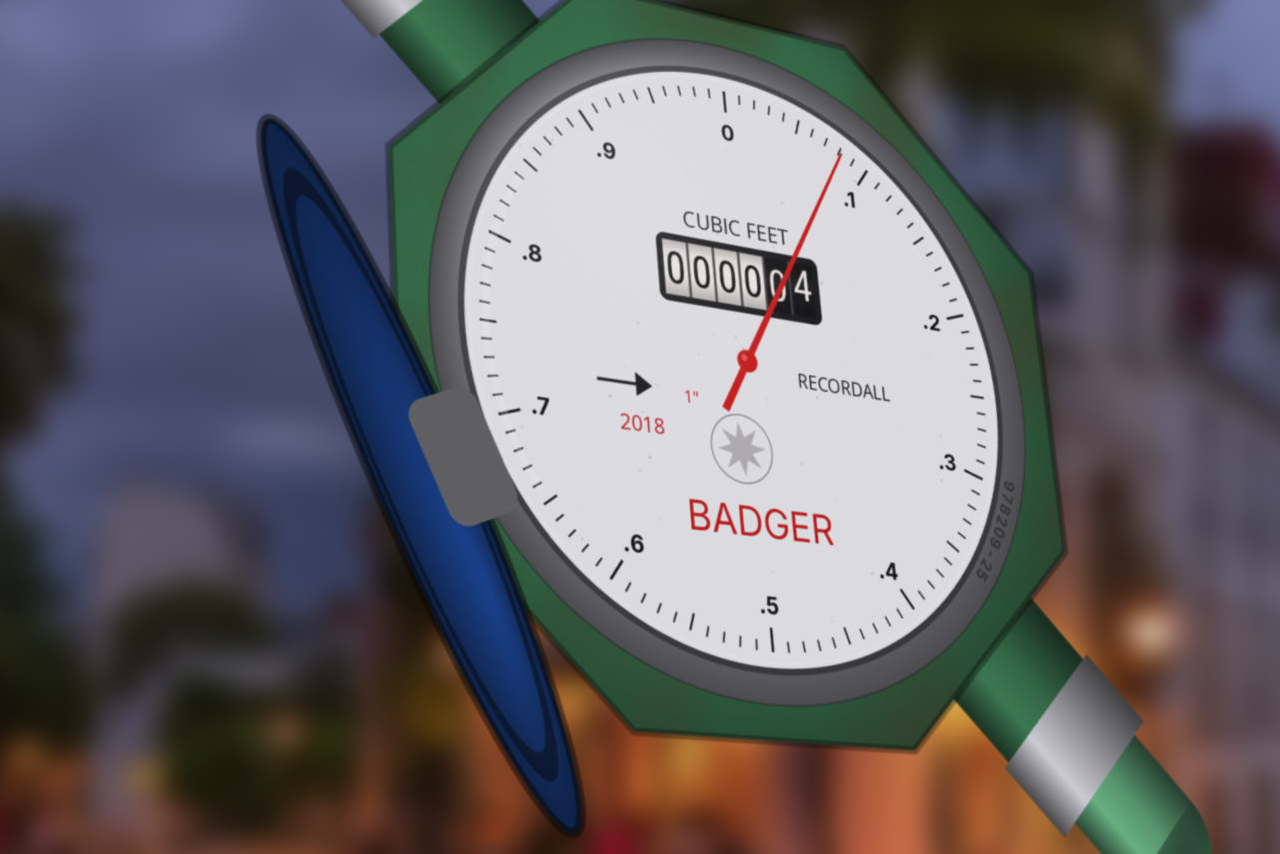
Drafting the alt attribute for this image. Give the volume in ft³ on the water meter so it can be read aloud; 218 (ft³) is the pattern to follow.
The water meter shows 4.08 (ft³)
